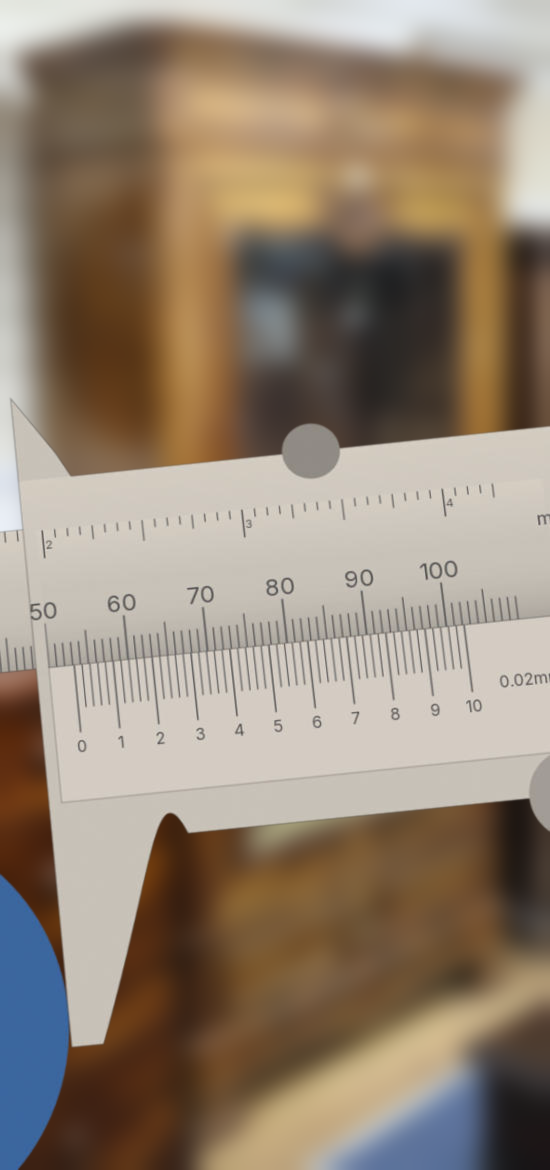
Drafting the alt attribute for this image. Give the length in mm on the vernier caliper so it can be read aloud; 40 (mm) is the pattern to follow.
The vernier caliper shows 53.2 (mm)
